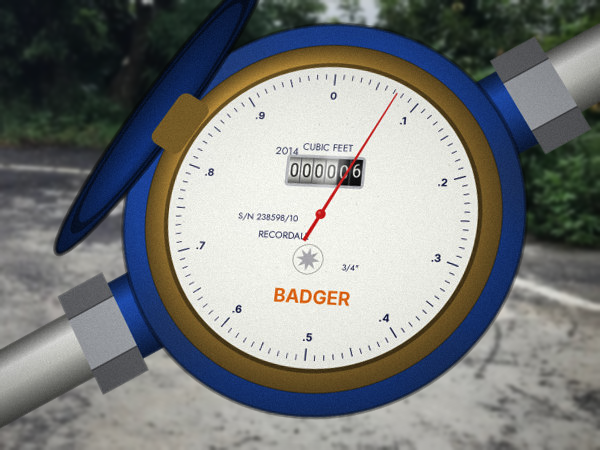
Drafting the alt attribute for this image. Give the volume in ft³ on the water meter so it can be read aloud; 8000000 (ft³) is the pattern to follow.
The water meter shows 6.07 (ft³)
